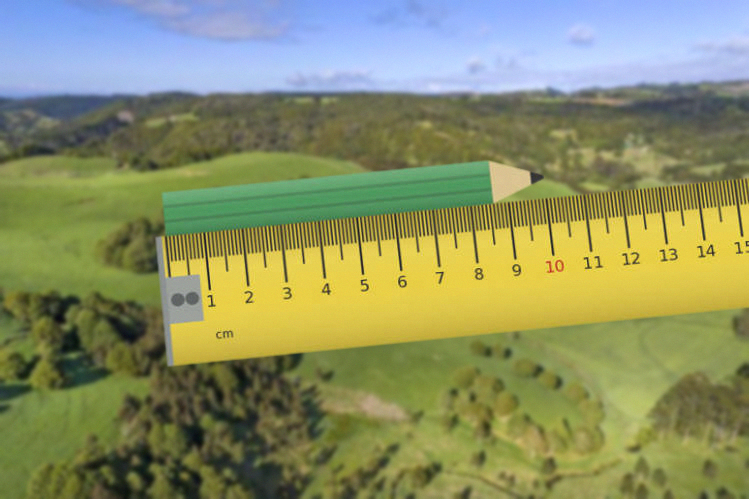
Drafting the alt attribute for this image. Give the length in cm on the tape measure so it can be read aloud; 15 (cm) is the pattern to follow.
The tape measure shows 10 (cm)
